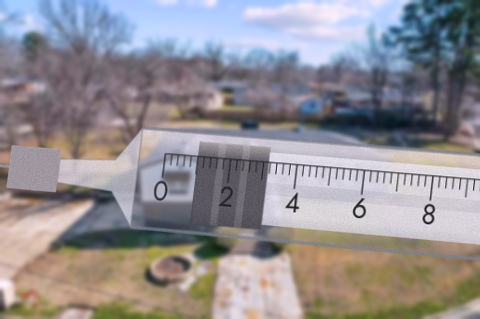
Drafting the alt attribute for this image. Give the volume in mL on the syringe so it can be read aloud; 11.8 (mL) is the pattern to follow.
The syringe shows 1 (mL)
